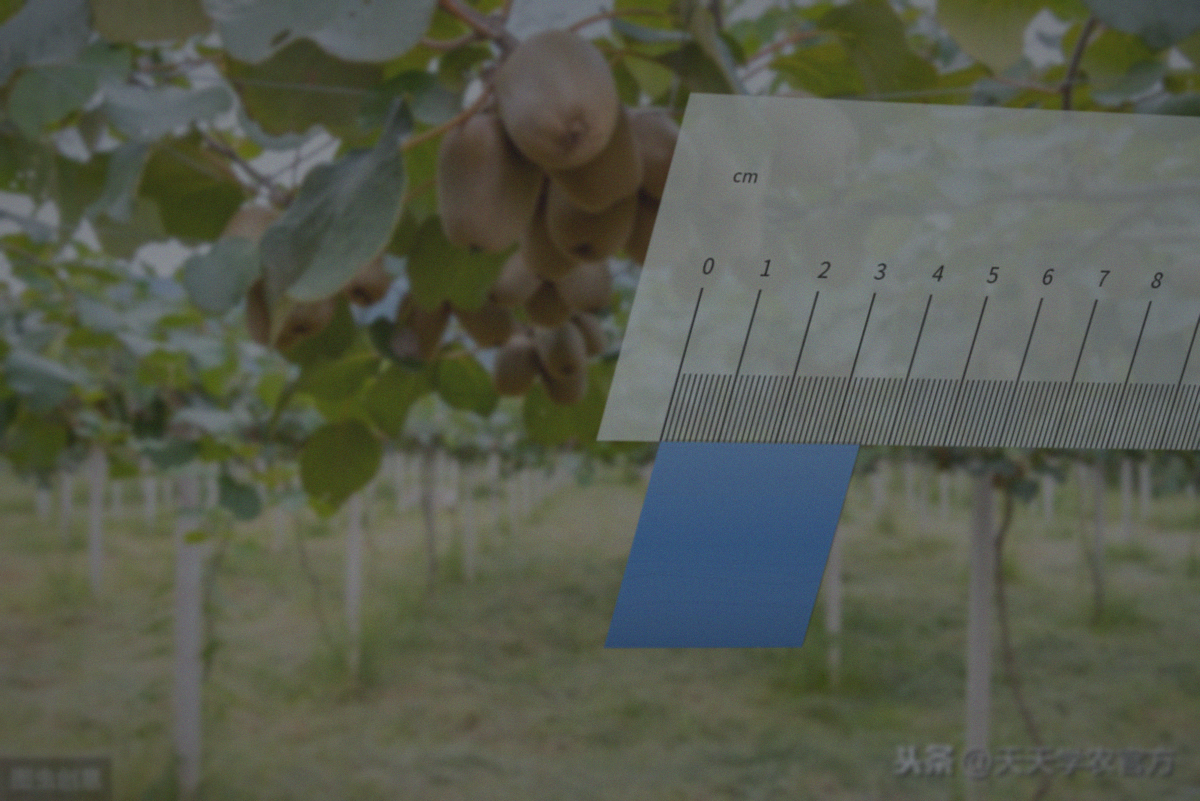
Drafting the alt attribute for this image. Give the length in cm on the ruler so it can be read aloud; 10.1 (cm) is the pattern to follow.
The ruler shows 3.5 (cm)
